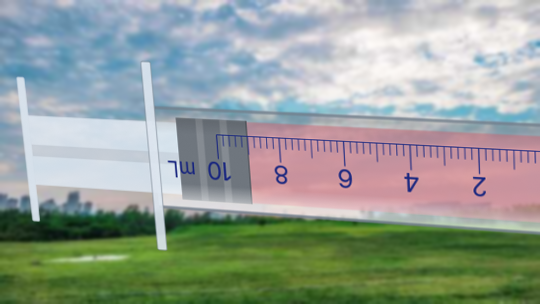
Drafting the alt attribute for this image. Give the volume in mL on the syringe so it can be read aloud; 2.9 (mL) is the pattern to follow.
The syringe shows 9 (mL)
